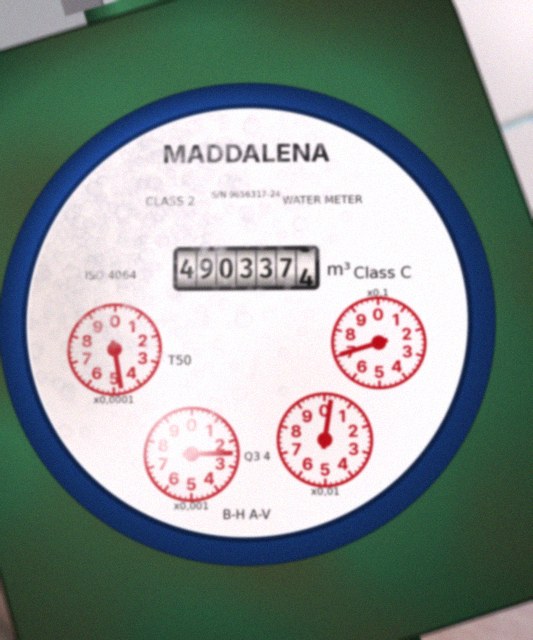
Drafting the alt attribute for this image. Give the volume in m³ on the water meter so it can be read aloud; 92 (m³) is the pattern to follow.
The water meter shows 4903373.7024 (m³)
